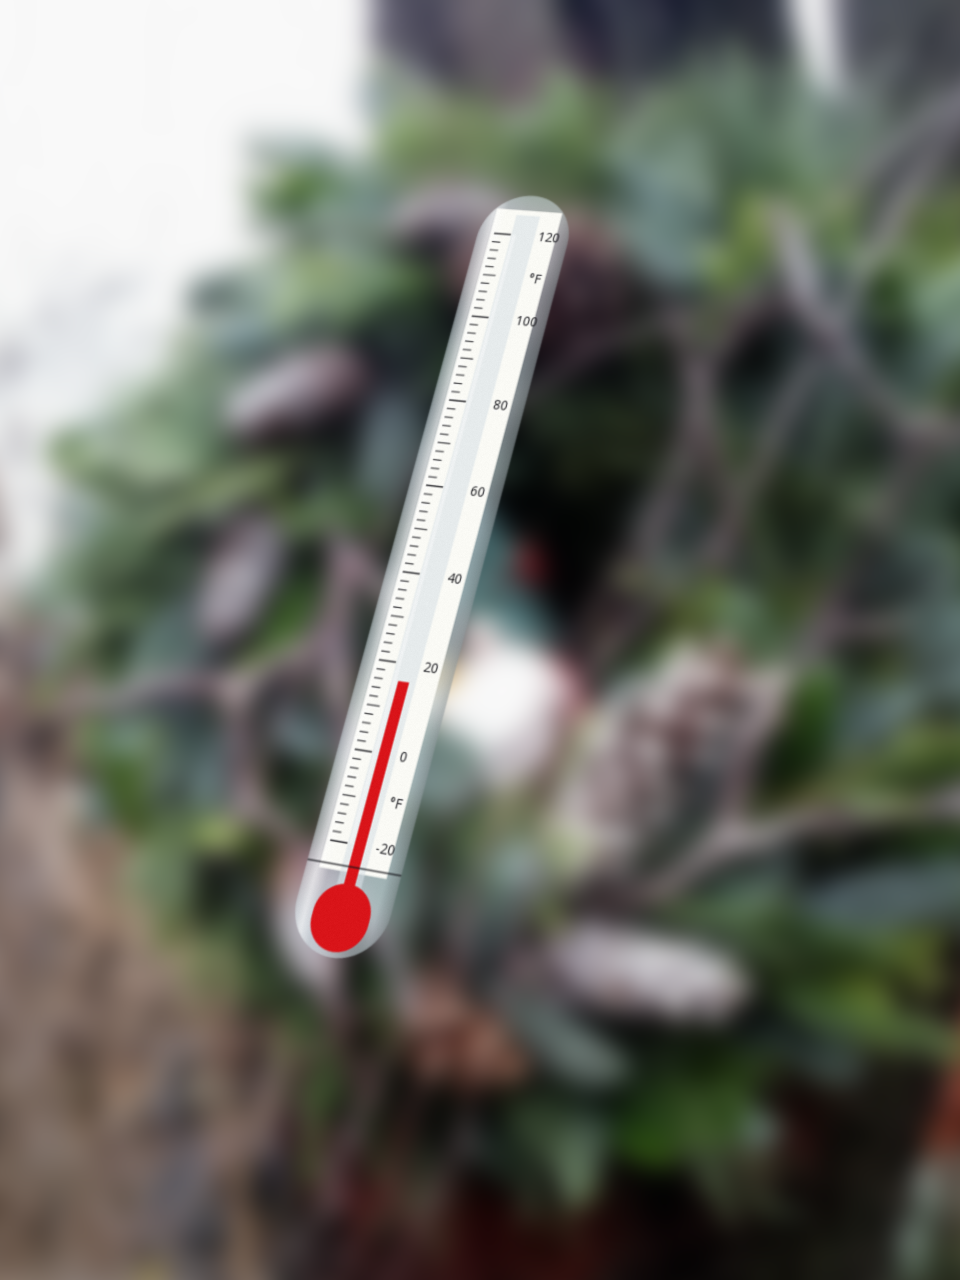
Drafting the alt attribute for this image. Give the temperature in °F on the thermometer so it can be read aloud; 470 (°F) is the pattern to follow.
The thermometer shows 16 (°F)
